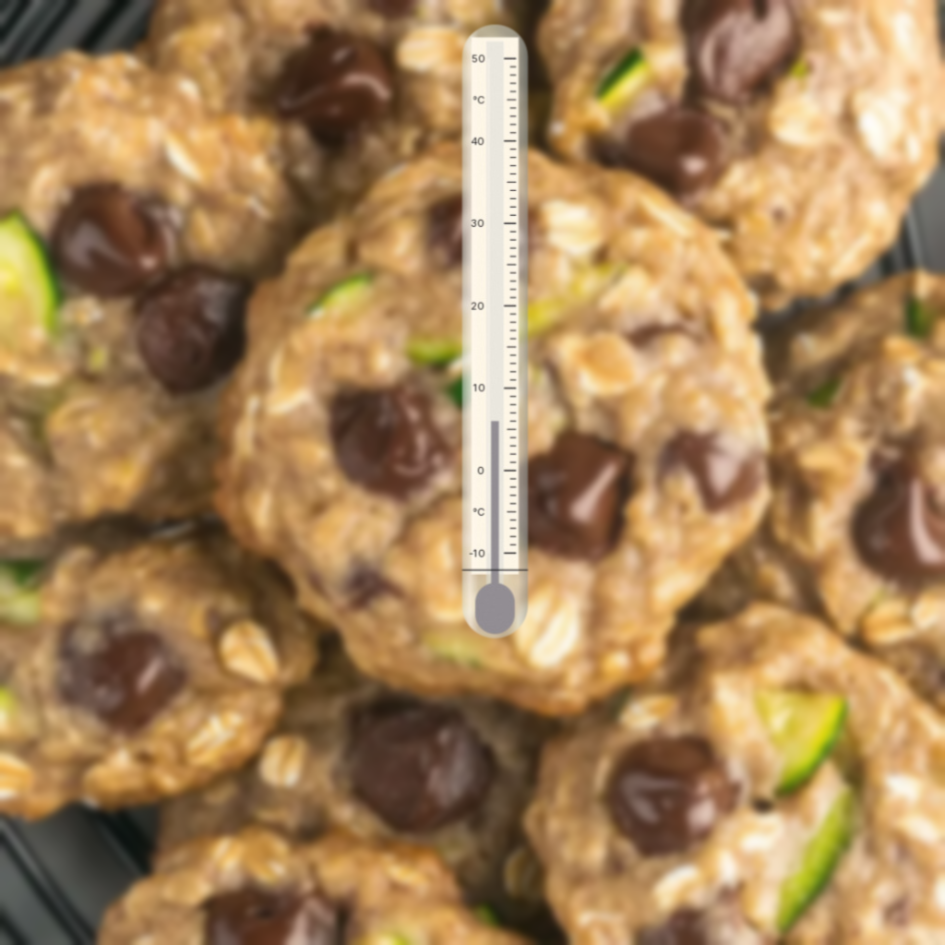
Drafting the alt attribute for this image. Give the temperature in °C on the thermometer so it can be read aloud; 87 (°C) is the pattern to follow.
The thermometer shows 6 (°C)
